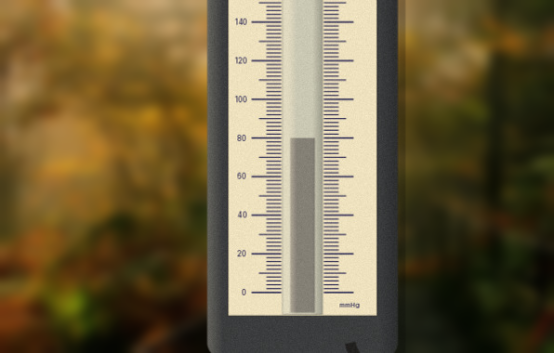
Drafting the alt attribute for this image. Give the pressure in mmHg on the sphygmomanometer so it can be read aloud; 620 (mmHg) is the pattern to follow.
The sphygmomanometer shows 80 (mmHg)
